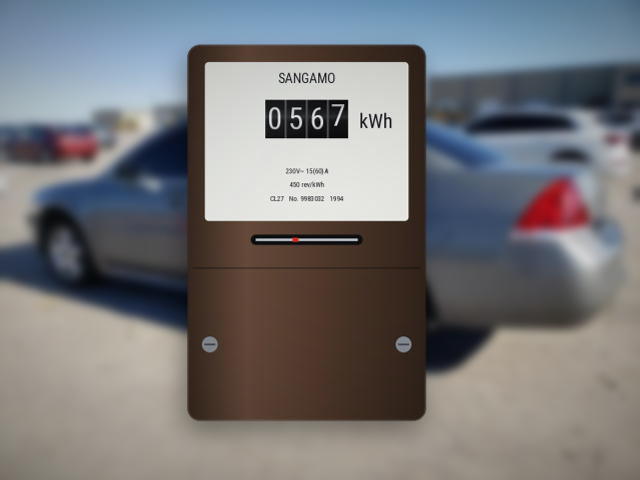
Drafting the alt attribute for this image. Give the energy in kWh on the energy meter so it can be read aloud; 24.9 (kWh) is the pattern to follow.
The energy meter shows 567 (kWh)
